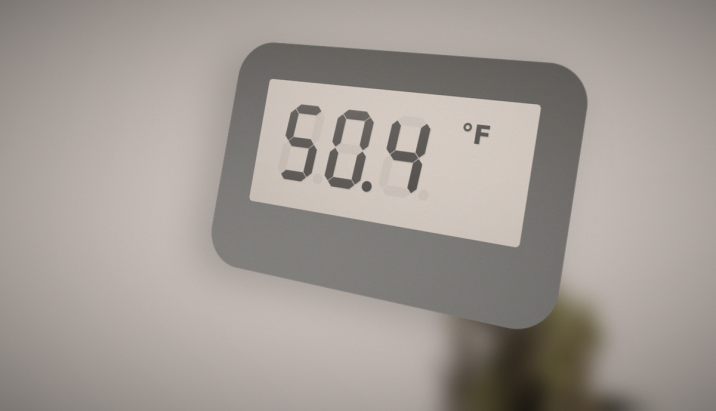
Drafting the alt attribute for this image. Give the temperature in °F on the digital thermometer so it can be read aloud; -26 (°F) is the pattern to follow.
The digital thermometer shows 50.4 (°F)
